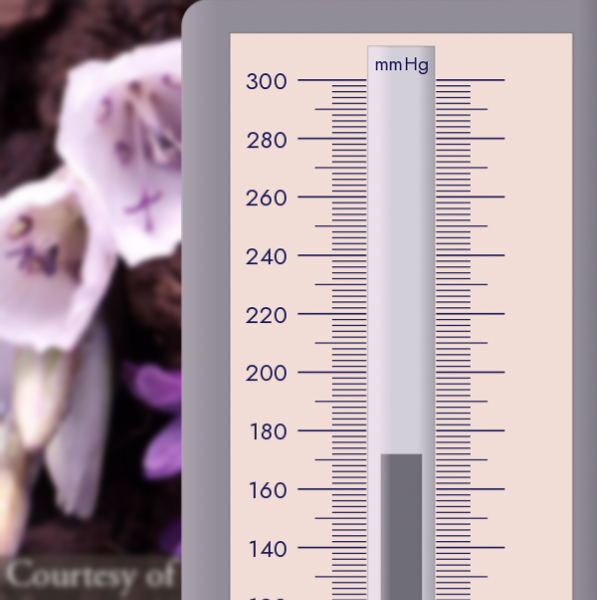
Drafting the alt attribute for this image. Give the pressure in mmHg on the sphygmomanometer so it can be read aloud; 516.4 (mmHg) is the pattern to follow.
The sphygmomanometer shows 172 (mmHg)
